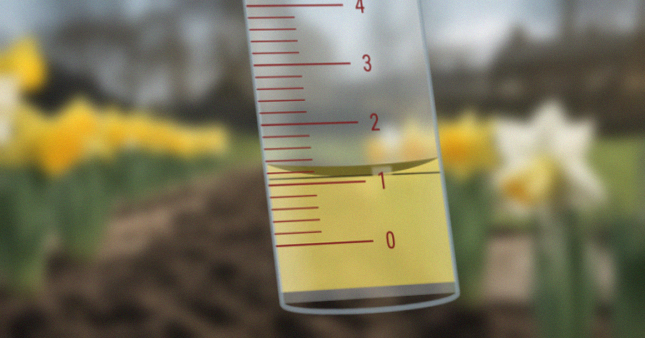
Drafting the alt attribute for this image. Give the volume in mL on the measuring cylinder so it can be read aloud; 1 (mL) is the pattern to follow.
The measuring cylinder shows 1.1 (mL)
